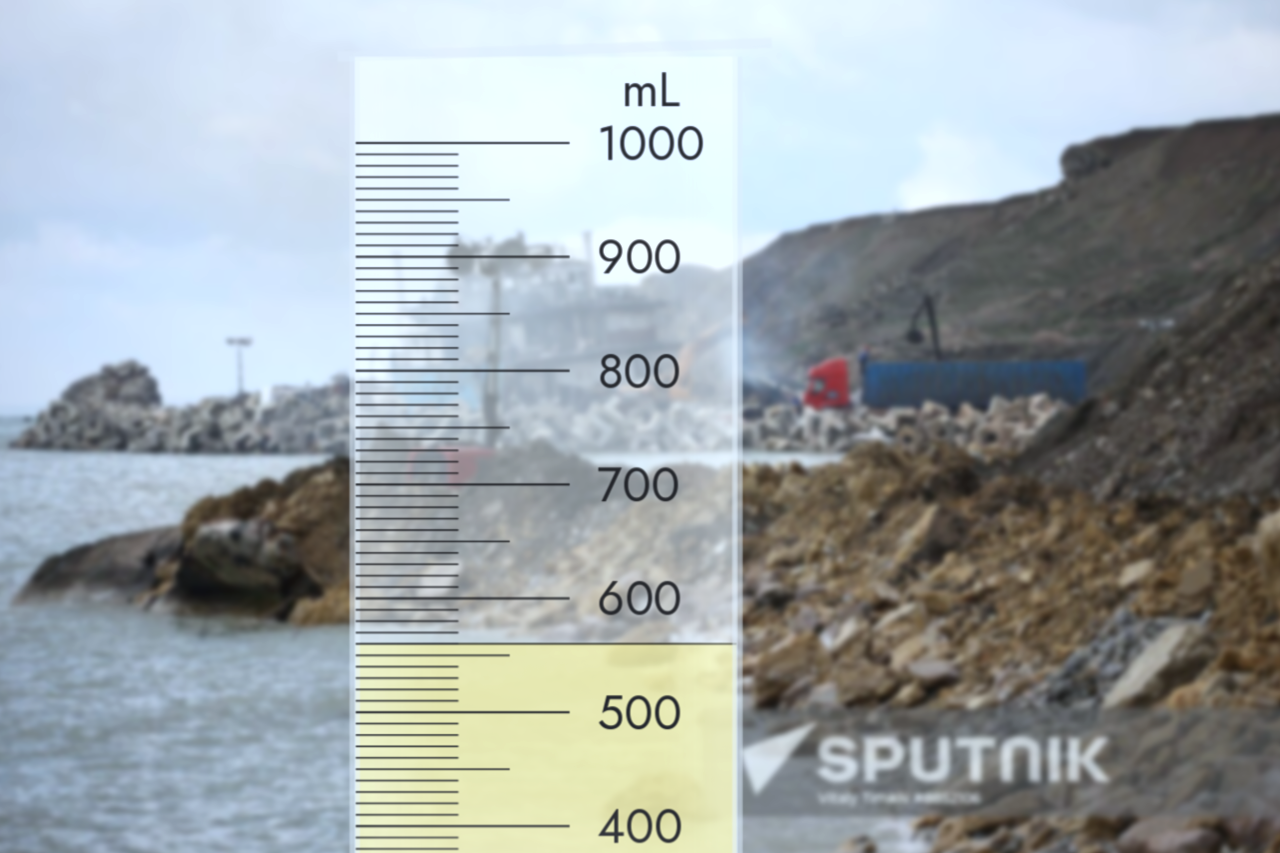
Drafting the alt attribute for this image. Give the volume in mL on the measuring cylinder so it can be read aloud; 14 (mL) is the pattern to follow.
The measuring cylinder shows 560 (mL)
